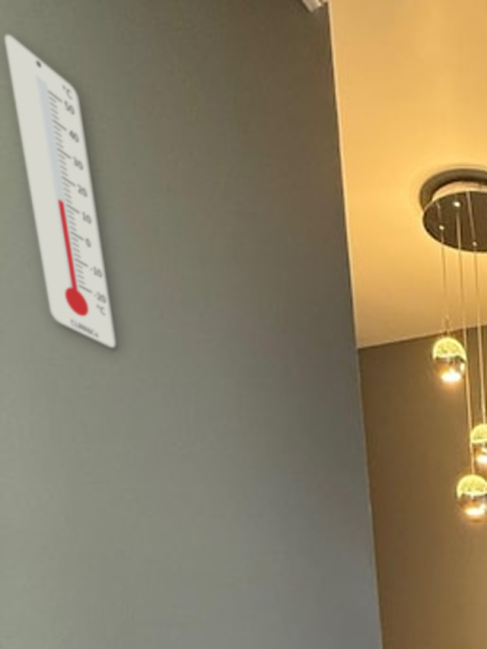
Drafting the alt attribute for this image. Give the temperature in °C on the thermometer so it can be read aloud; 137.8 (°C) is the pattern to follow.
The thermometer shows 10 (°C)
